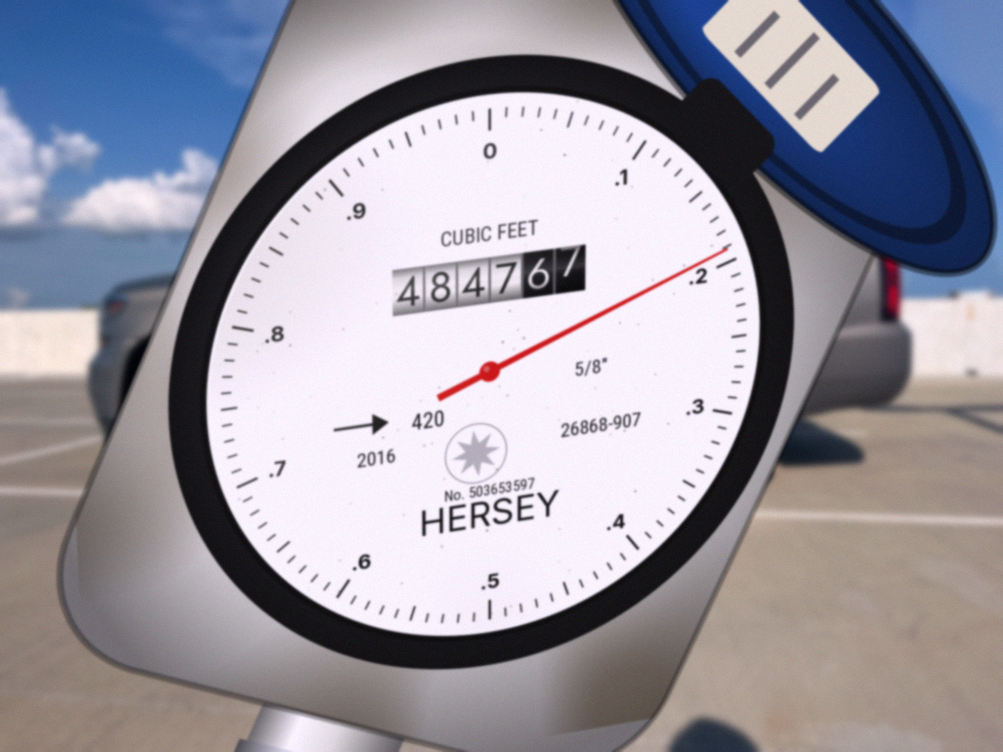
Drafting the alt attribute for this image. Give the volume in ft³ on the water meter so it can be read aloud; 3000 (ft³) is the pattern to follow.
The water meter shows 484767.19 (ft³)
